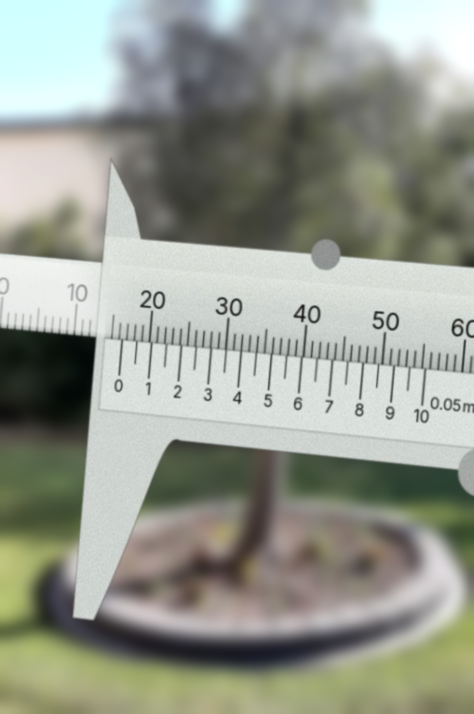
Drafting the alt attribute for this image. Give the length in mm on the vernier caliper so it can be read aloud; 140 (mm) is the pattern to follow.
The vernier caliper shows 16.4 (mm)
